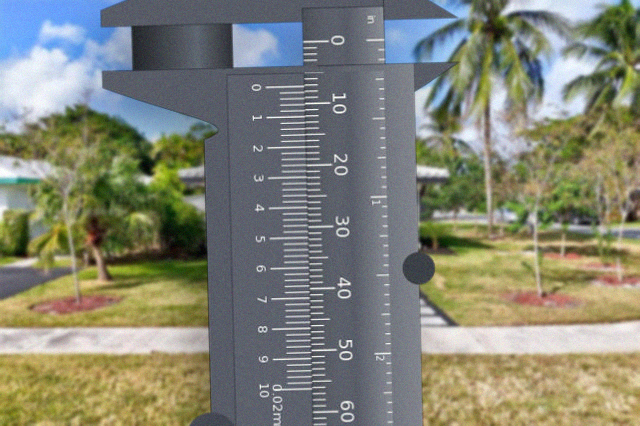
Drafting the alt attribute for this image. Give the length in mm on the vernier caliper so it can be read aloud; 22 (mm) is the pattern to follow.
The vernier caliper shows 7.2 (mm)
